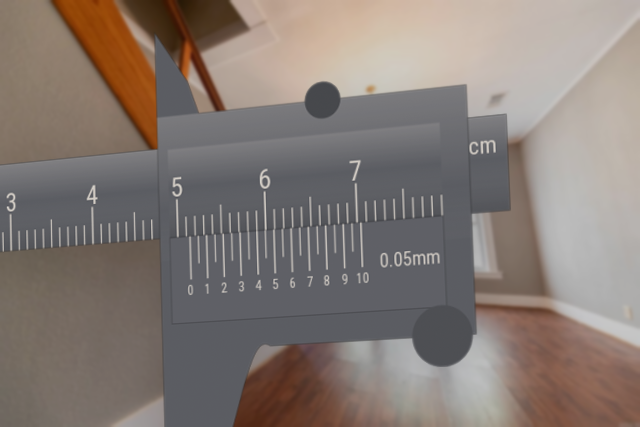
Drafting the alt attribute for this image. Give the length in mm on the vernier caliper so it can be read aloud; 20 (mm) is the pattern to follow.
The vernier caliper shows 51.4 (mm)
